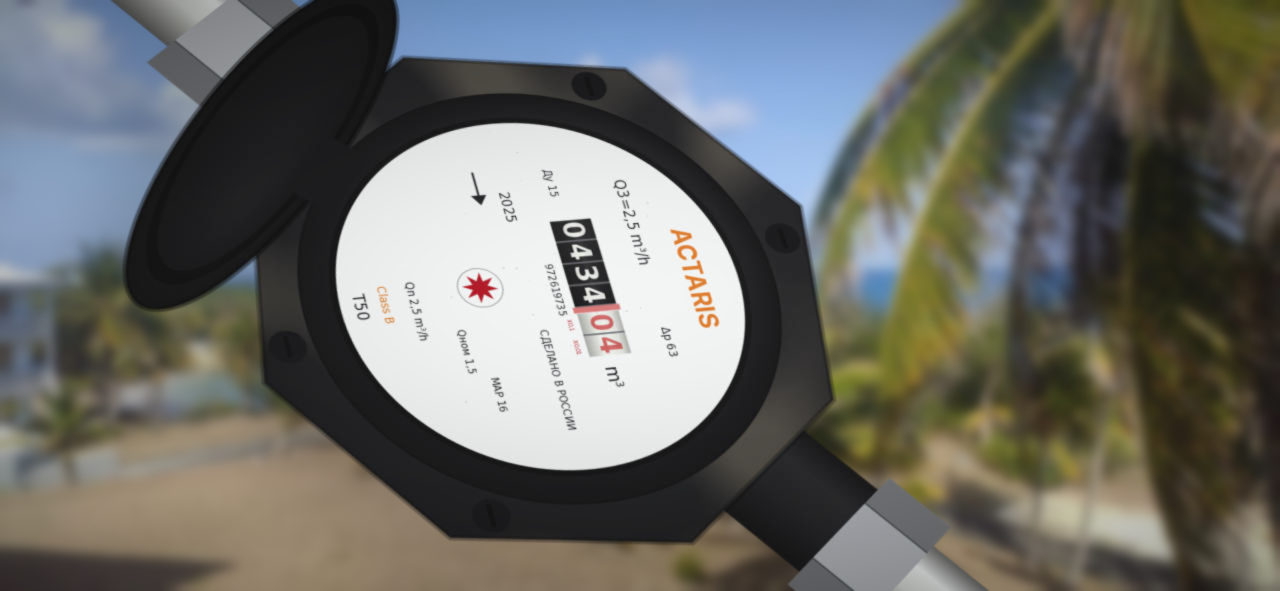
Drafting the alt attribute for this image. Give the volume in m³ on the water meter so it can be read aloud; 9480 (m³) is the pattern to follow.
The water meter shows 434.04 (m³)
